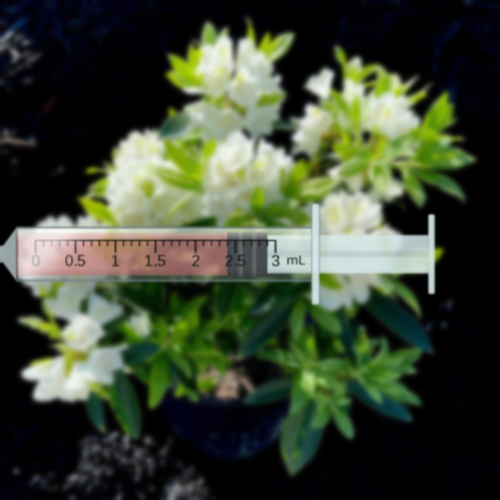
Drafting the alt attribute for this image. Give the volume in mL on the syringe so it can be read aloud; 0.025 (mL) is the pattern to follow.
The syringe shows 2.4 (mL)
